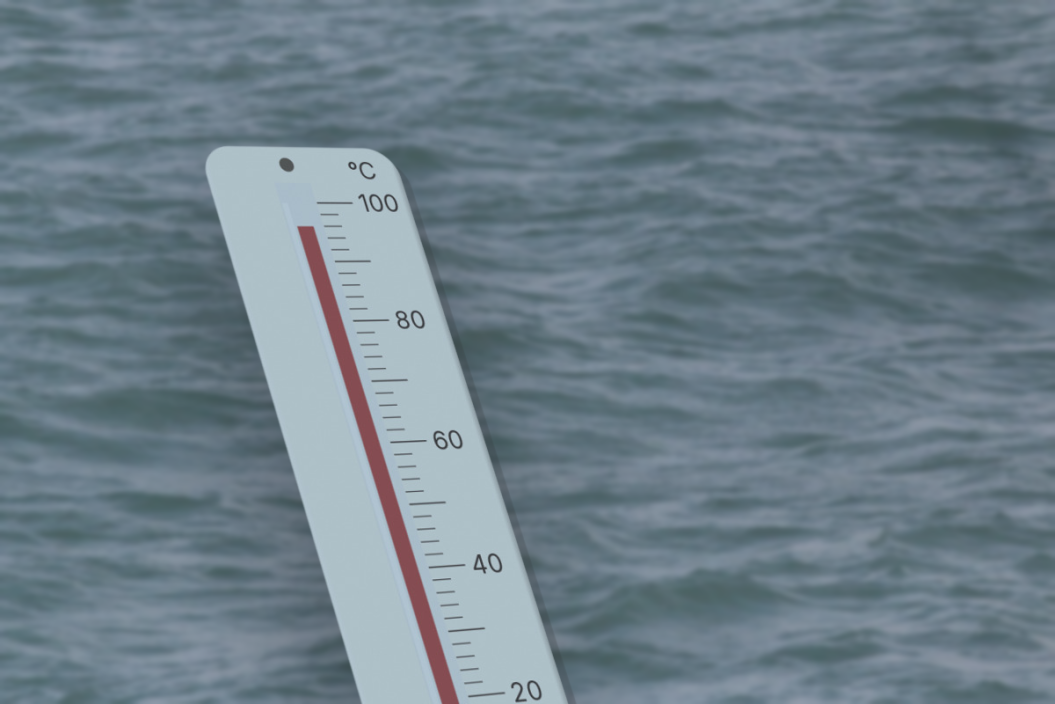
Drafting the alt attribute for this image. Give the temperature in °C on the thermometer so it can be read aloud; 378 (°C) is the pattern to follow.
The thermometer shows 96 (°C)
